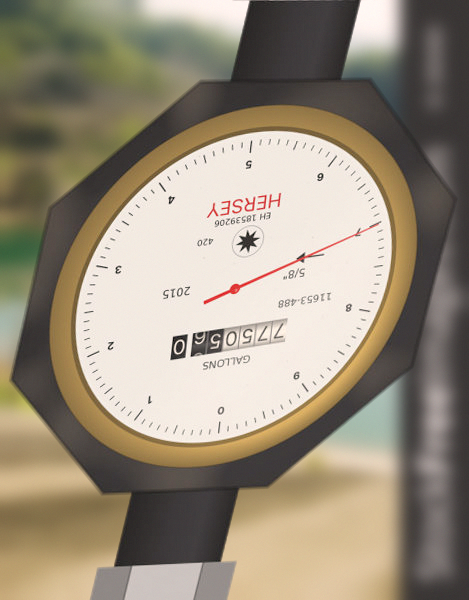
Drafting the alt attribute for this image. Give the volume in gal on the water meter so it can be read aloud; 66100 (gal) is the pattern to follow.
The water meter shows 7750557.0 (gal)
